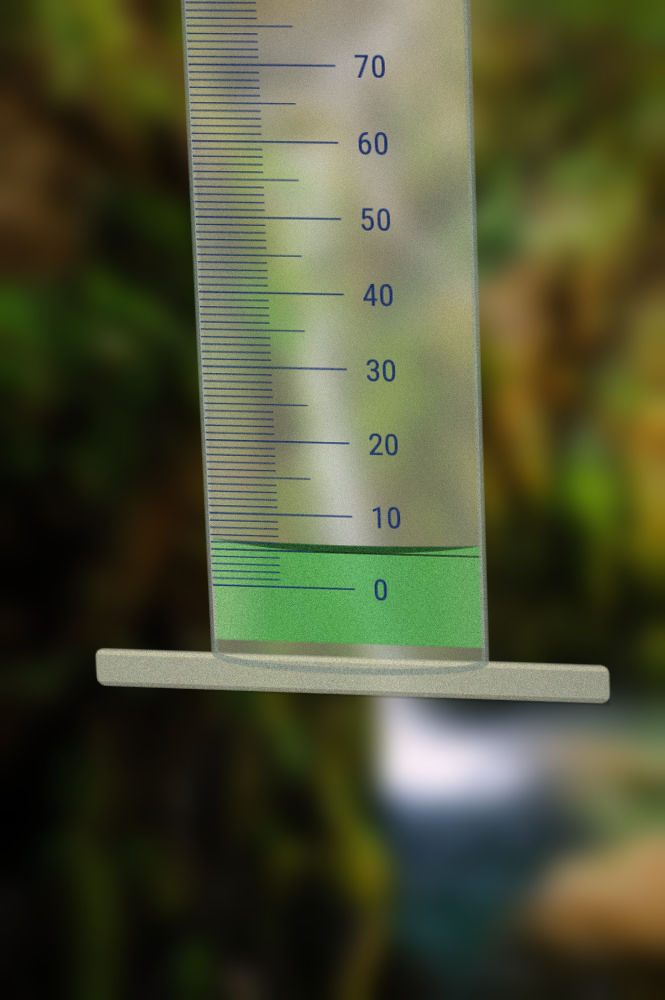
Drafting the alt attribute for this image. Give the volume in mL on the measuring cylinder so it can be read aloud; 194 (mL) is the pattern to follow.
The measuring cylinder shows 5 (mL)
